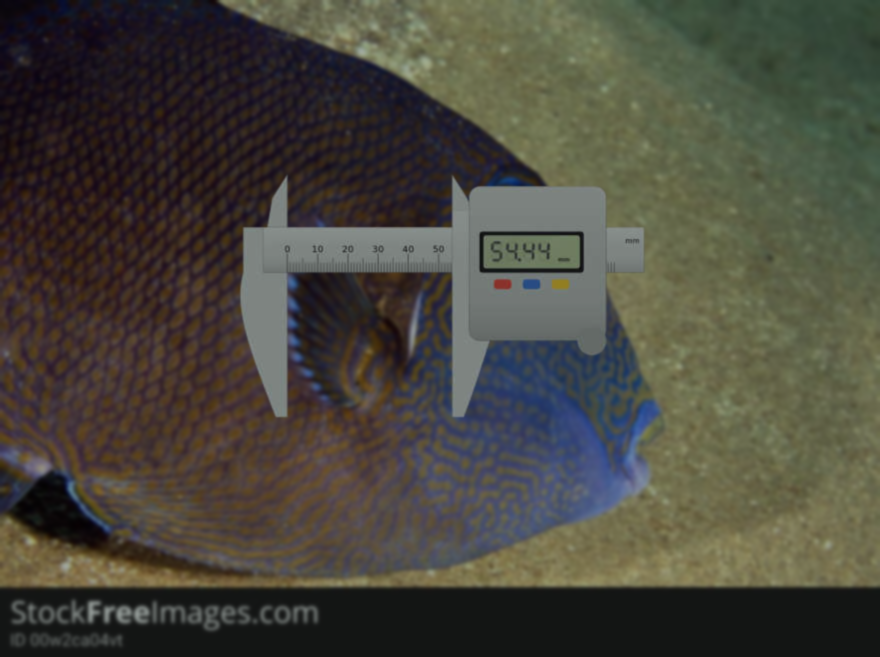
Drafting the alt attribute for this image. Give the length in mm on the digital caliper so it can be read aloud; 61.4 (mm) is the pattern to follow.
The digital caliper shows 54.44 (mm)
